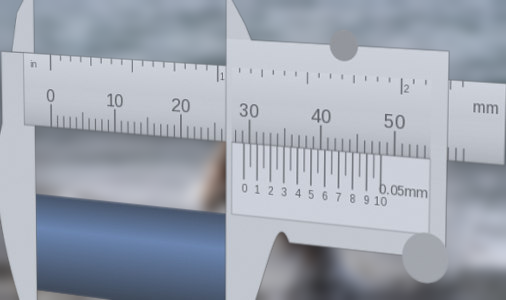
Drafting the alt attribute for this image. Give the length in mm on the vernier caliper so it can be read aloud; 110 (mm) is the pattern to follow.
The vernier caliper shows 29.2 (mm)
